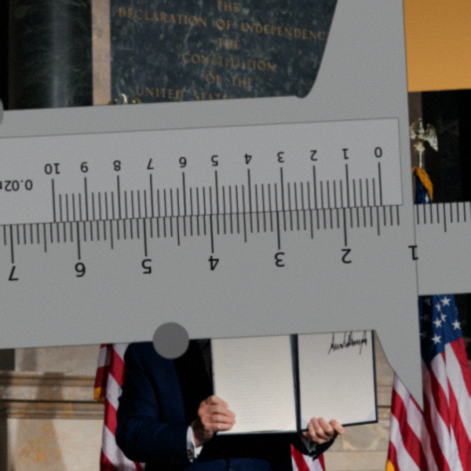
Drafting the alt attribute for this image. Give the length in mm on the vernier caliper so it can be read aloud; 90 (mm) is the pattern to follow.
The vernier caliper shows 14.4 (mm)
